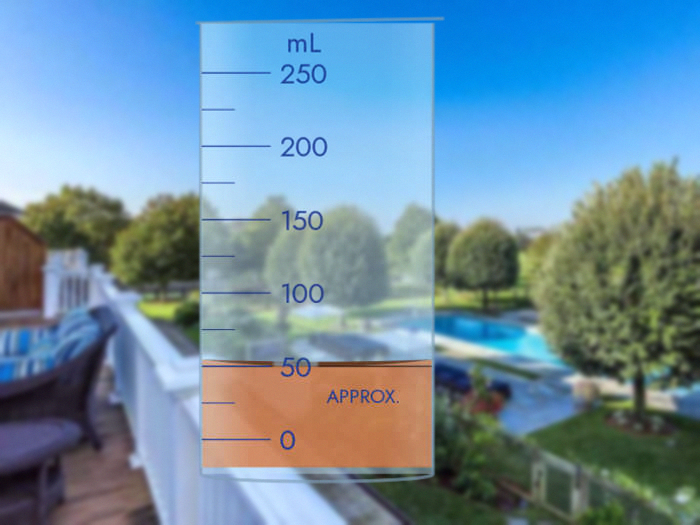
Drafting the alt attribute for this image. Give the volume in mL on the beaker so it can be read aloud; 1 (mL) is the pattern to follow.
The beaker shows 50 (mL)
